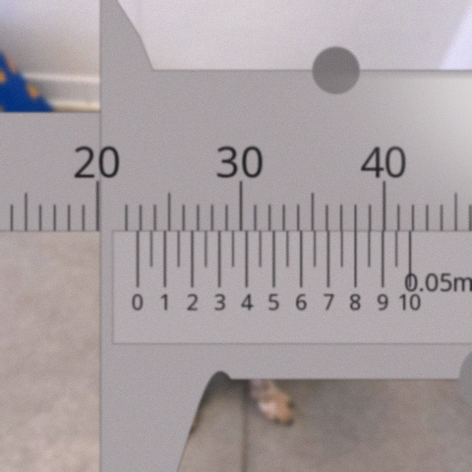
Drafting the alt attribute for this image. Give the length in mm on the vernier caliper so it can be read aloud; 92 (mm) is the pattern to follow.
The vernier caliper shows 22.8 (mm)
